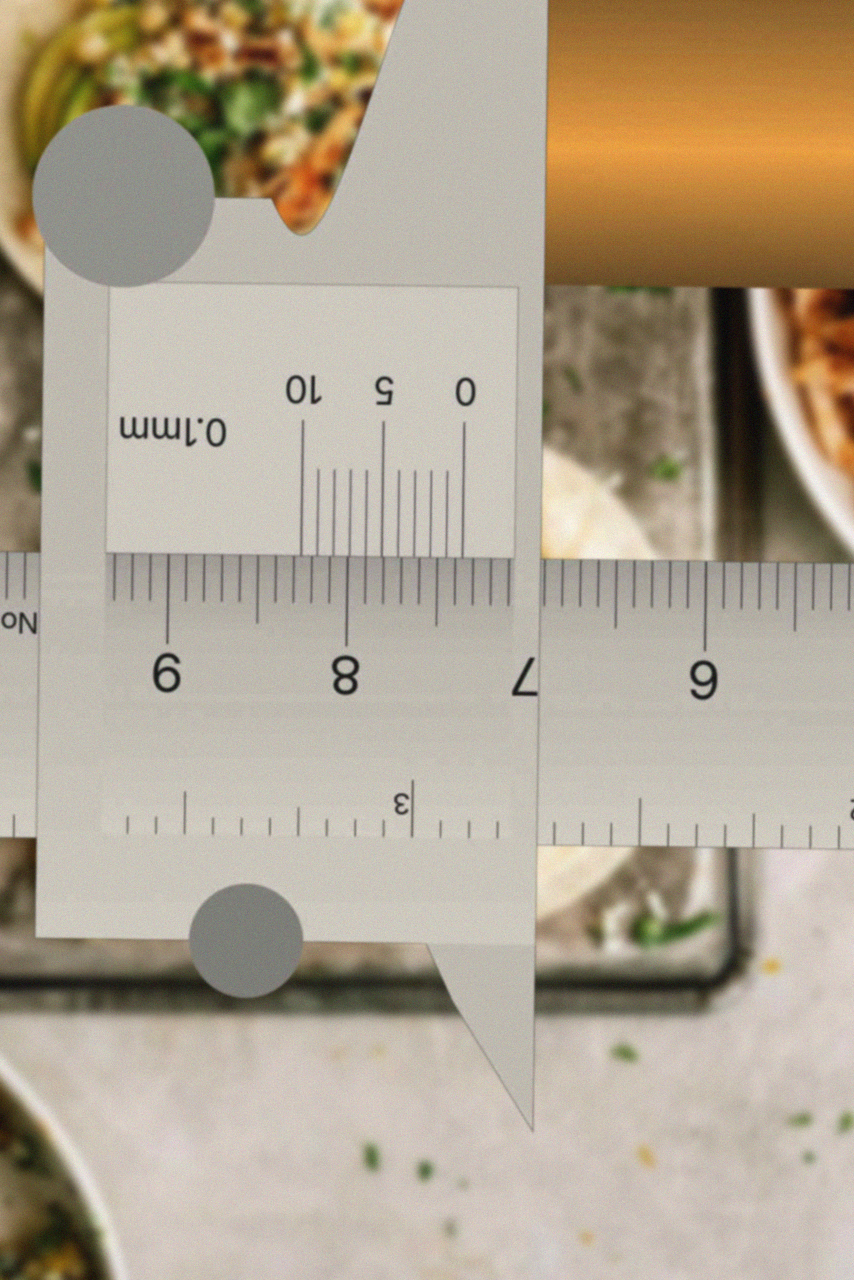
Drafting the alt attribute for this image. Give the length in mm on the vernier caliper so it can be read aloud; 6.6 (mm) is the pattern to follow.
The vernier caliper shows 73.6 (mm)
